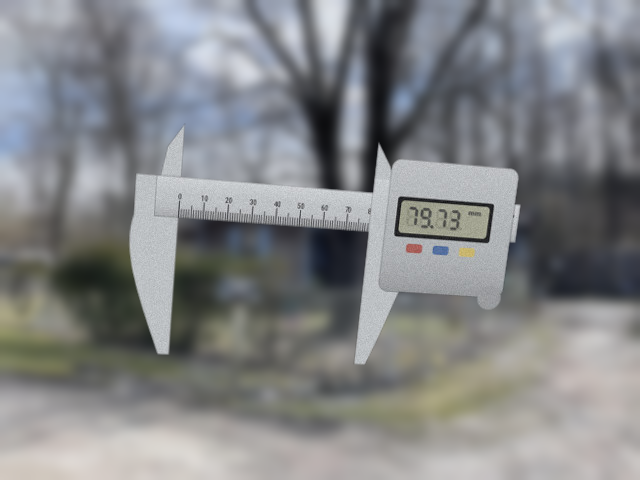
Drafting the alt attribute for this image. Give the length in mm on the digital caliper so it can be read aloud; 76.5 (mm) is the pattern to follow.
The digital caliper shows 79.73 (mm)
